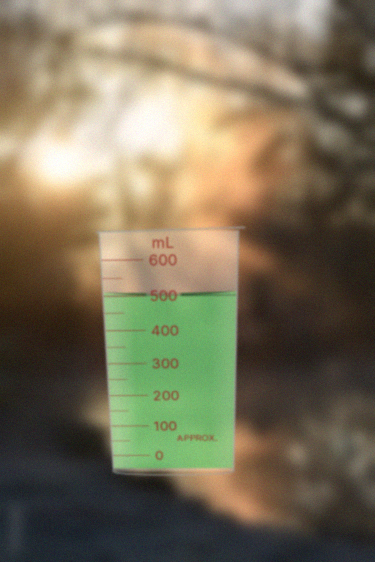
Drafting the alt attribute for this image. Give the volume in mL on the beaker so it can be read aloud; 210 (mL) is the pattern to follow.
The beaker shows 500 (mL)
